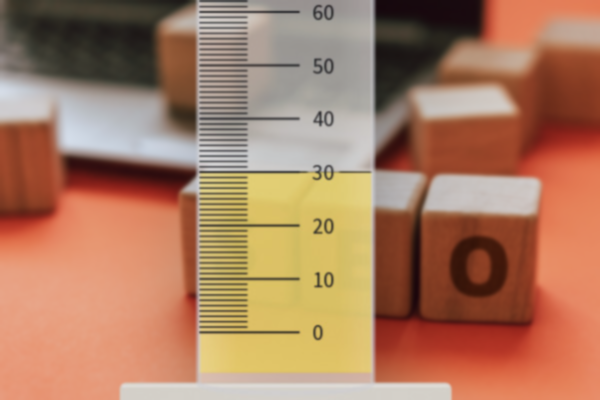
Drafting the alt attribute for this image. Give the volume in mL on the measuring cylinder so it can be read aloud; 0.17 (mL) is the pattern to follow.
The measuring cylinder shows 30 (mL)
